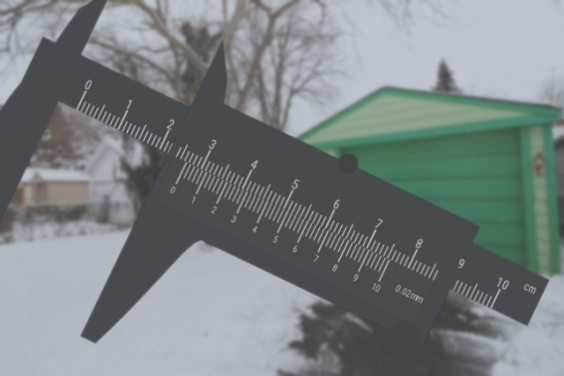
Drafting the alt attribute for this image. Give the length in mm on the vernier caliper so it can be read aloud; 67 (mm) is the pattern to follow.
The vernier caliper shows 26.5 (mm)
